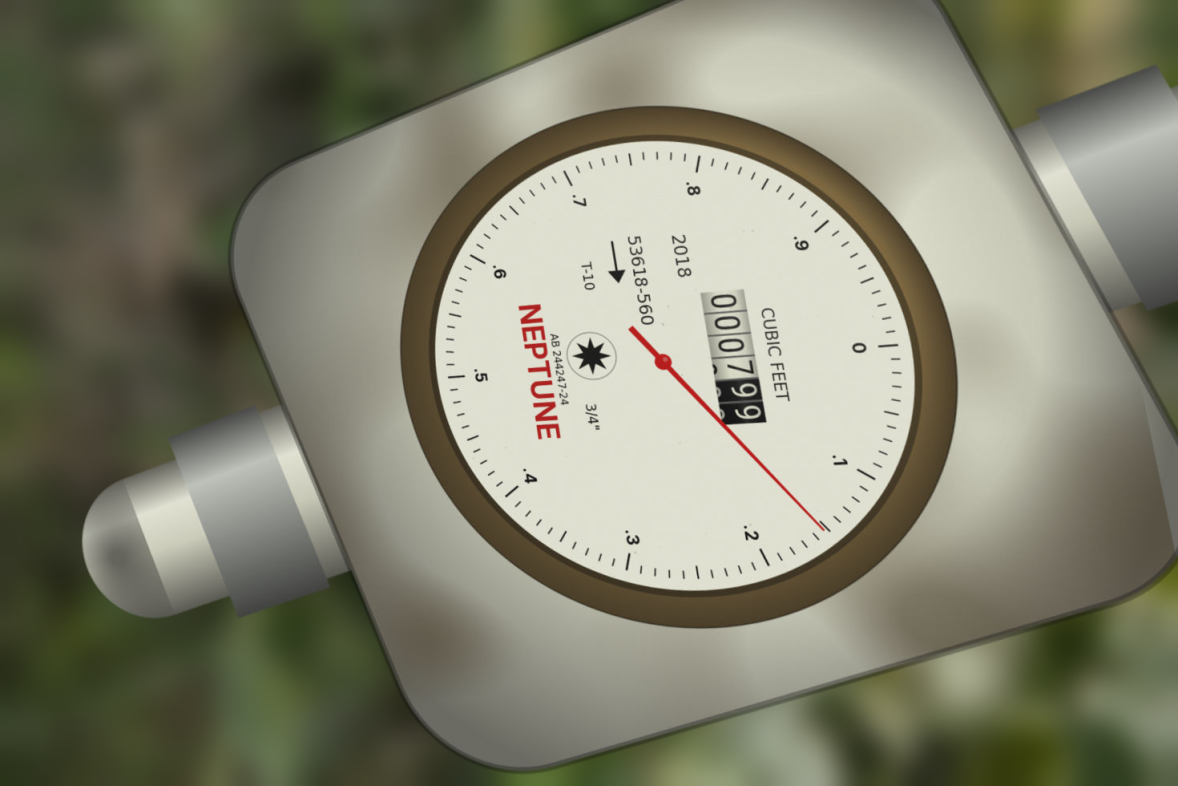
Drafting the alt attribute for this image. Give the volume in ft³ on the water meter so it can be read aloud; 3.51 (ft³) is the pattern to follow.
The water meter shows 799.15 (ft³)
